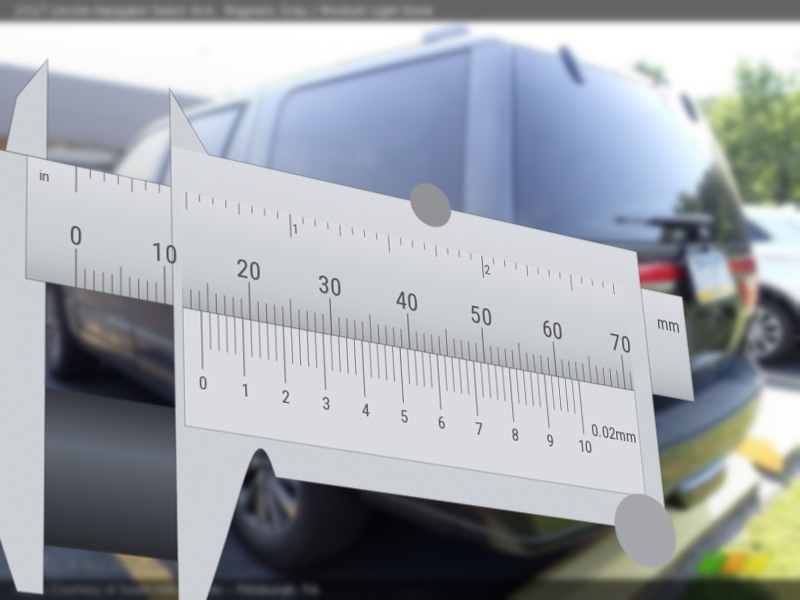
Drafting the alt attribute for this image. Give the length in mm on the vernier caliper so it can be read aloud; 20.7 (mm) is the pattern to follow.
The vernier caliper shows 14.2 (mm)
